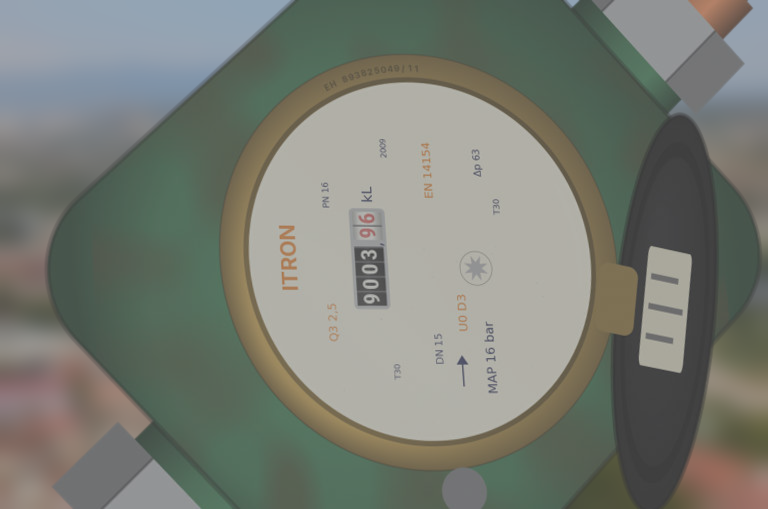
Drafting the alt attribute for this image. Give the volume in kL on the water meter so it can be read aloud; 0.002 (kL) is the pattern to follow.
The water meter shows 9003.96 (kL)
